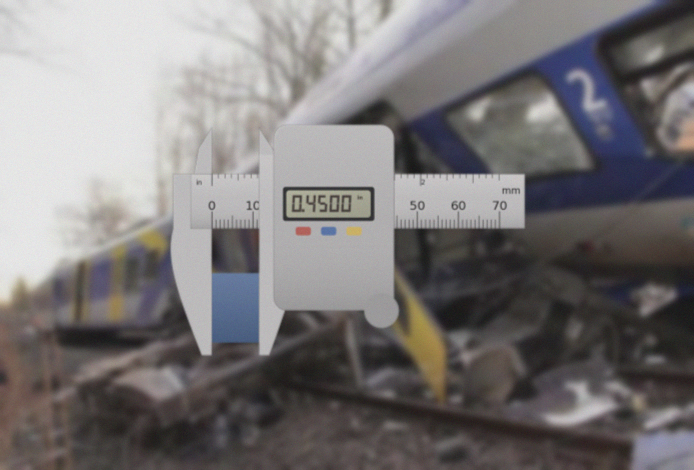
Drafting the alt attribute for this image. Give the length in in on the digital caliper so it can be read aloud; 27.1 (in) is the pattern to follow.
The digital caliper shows 0.4500 (in)
